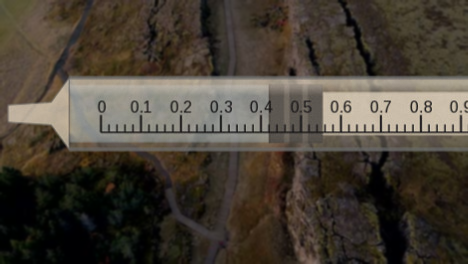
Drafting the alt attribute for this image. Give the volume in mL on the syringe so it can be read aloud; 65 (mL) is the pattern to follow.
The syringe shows 0.42 (mL)
